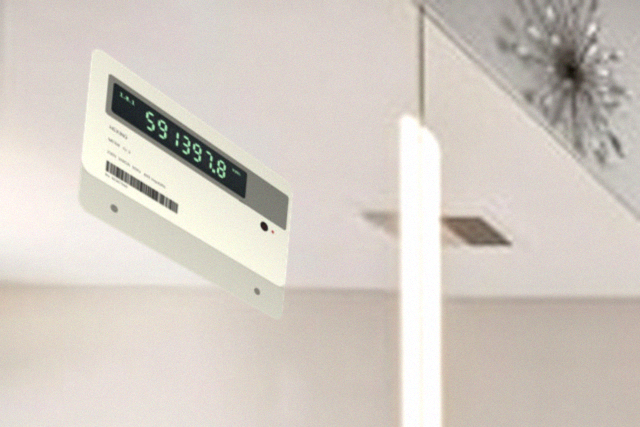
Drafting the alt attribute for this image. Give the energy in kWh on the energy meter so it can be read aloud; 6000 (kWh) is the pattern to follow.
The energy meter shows 591397.8 (kWh)
